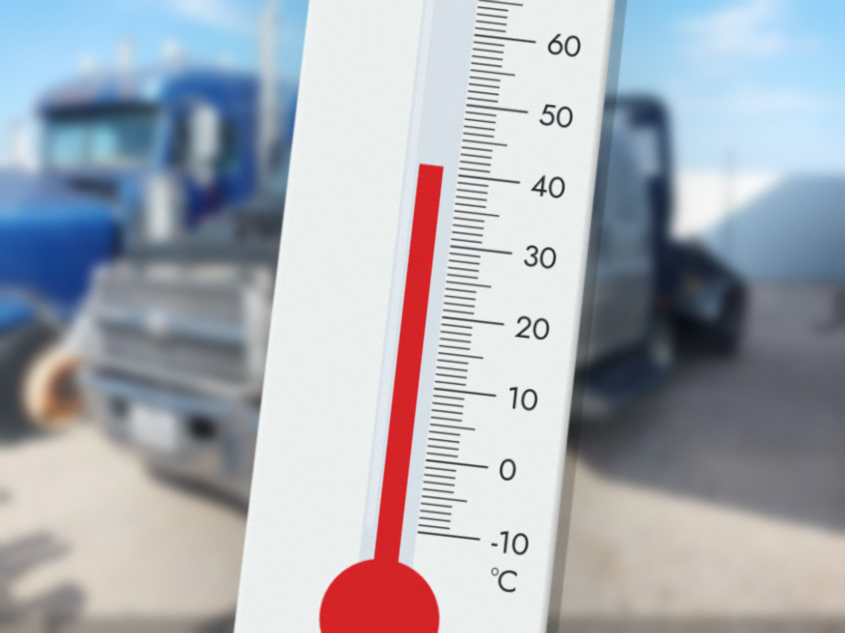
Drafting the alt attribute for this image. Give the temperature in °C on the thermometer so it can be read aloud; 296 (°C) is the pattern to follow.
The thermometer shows 41 (°C)
